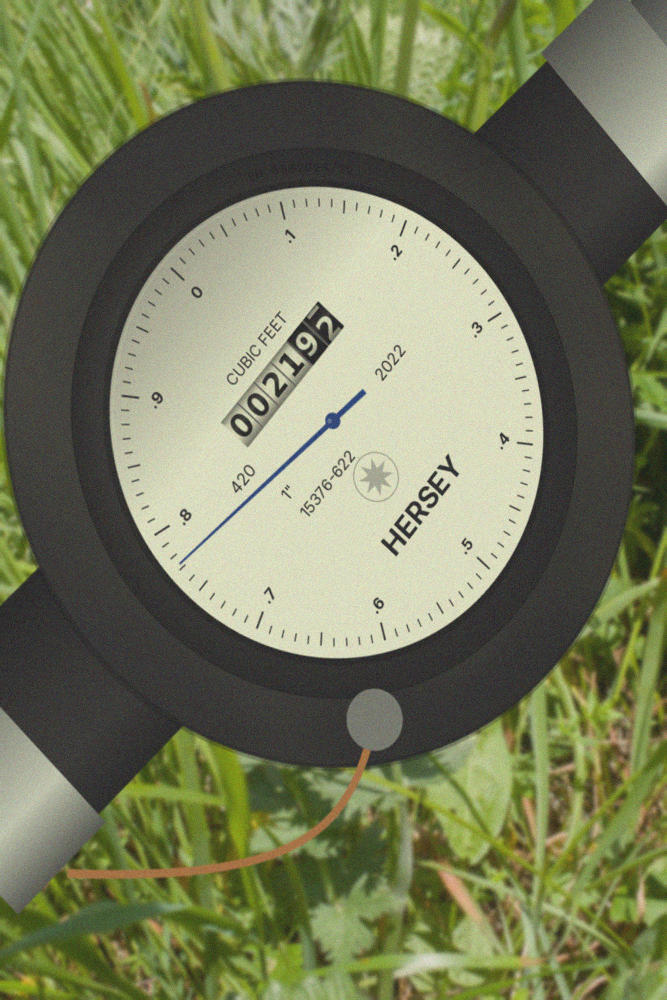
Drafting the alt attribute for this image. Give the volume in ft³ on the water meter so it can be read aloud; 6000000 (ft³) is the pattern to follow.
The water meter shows 2191.77 (ft³)
